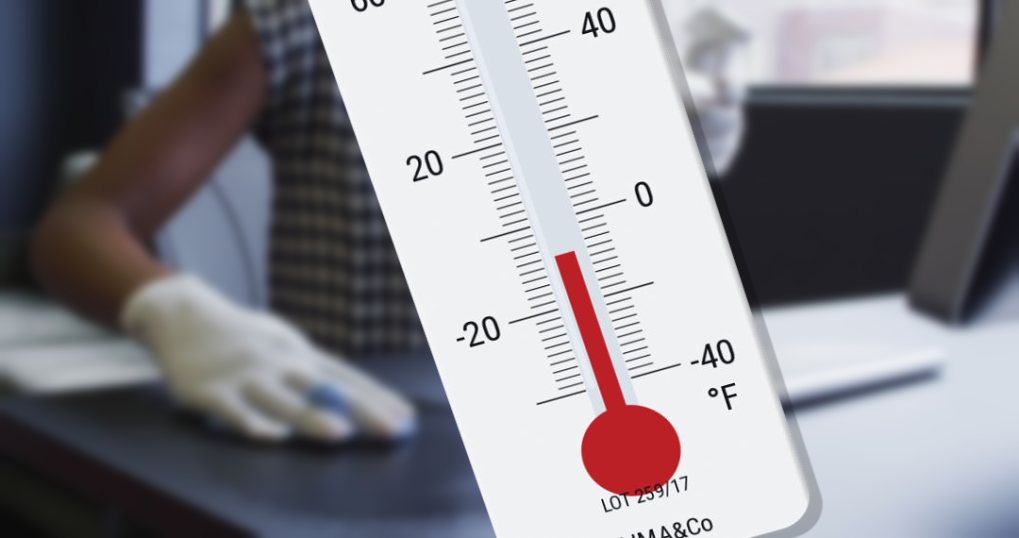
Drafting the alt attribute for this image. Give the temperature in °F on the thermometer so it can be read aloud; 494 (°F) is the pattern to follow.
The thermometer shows -8 (°F)
